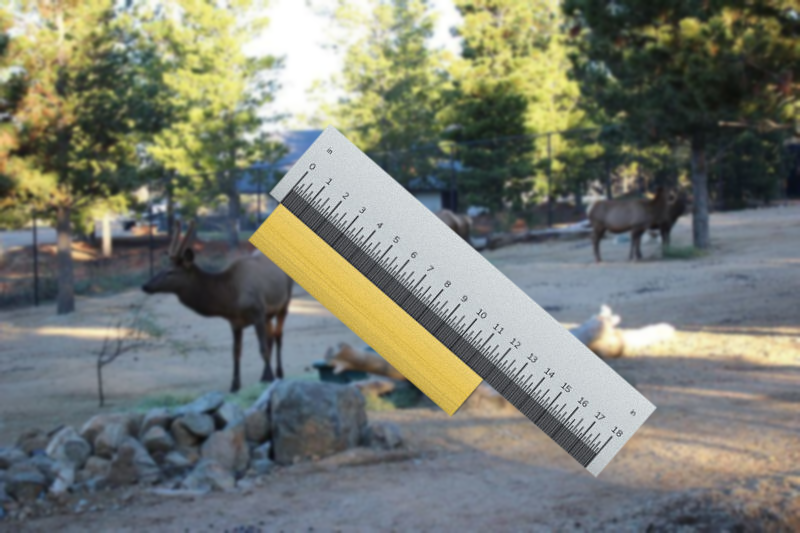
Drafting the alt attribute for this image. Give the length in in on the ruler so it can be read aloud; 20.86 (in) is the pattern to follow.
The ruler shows 12 (in)
